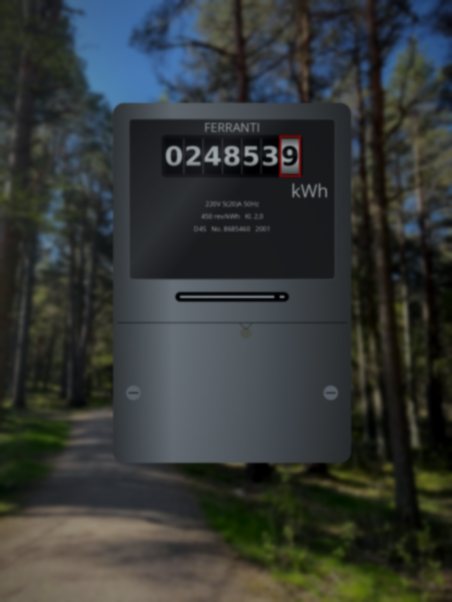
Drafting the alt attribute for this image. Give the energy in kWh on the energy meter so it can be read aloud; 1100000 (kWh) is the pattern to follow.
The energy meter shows 24853.9 (kWh)
